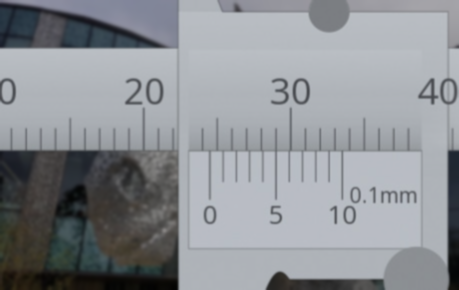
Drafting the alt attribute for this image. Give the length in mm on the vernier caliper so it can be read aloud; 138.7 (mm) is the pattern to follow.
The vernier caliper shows 24.5 (mm)
